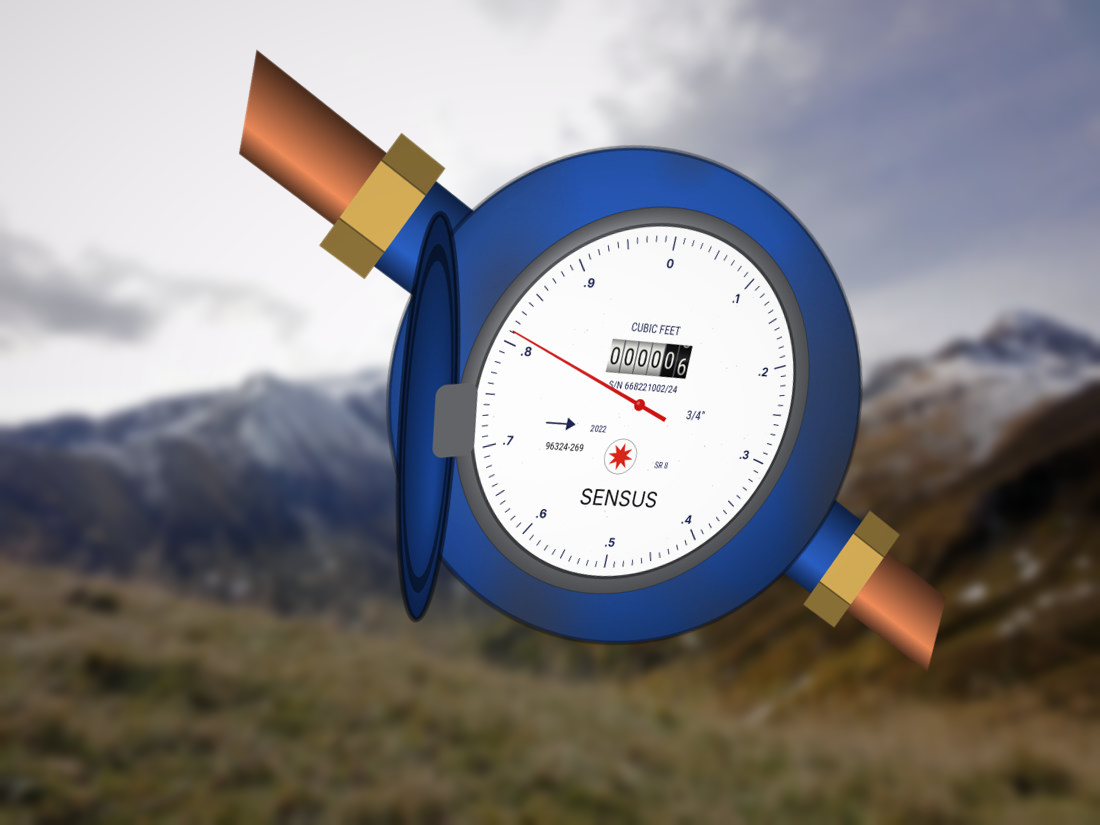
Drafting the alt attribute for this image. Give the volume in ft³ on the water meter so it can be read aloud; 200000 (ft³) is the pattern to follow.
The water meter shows 5.81 (ft³)
